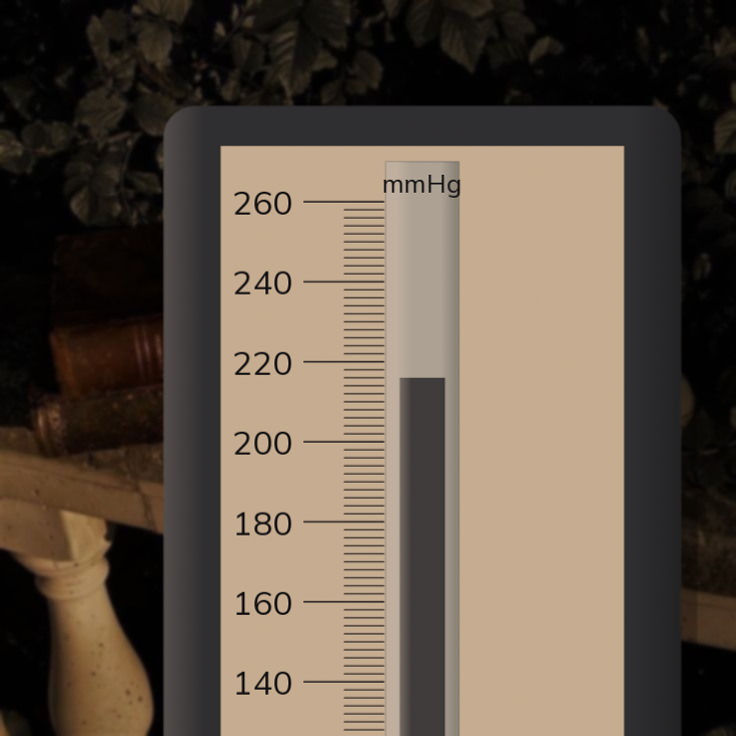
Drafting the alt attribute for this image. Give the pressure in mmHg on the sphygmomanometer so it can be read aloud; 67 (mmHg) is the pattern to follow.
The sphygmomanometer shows 216 (mmHg)
